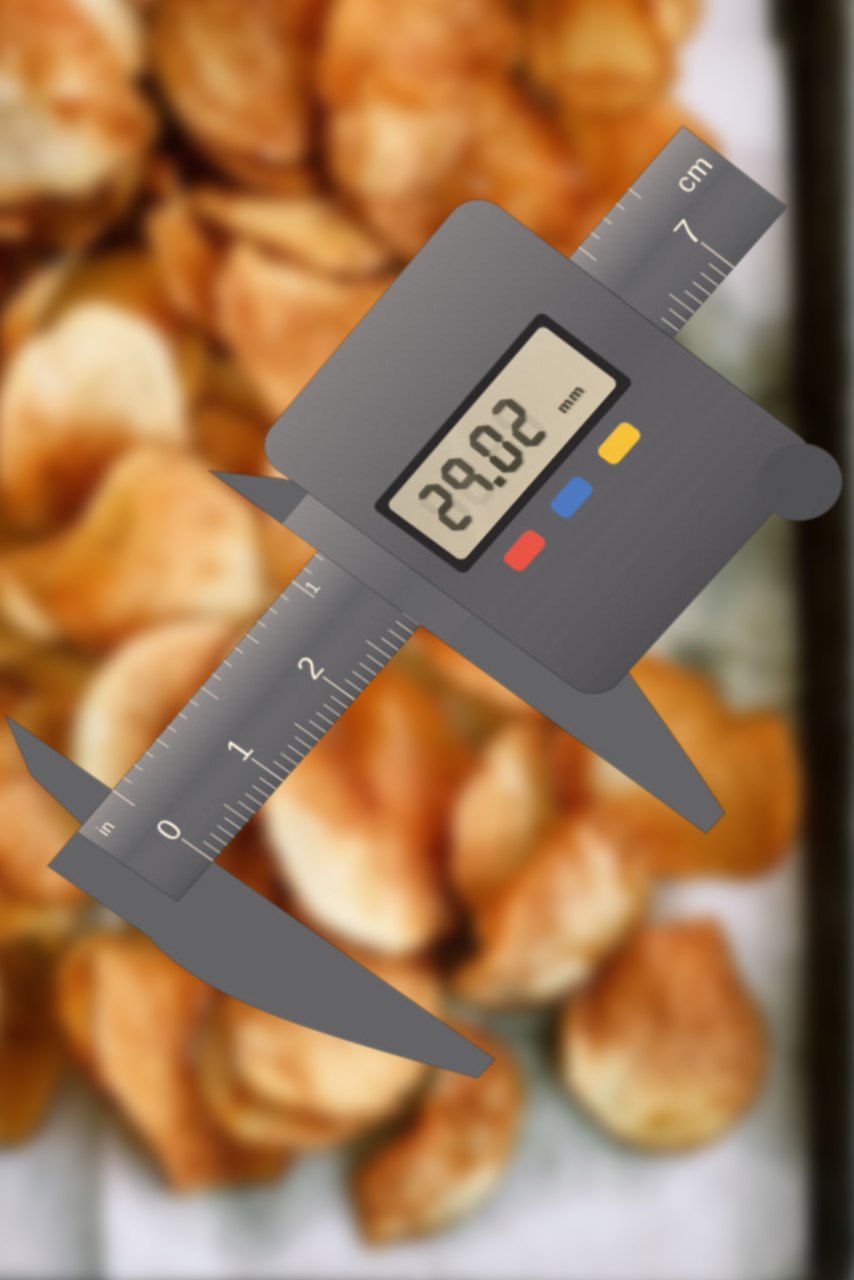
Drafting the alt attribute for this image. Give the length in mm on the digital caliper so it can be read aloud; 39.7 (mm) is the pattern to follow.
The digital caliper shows 29.02 (mm)
